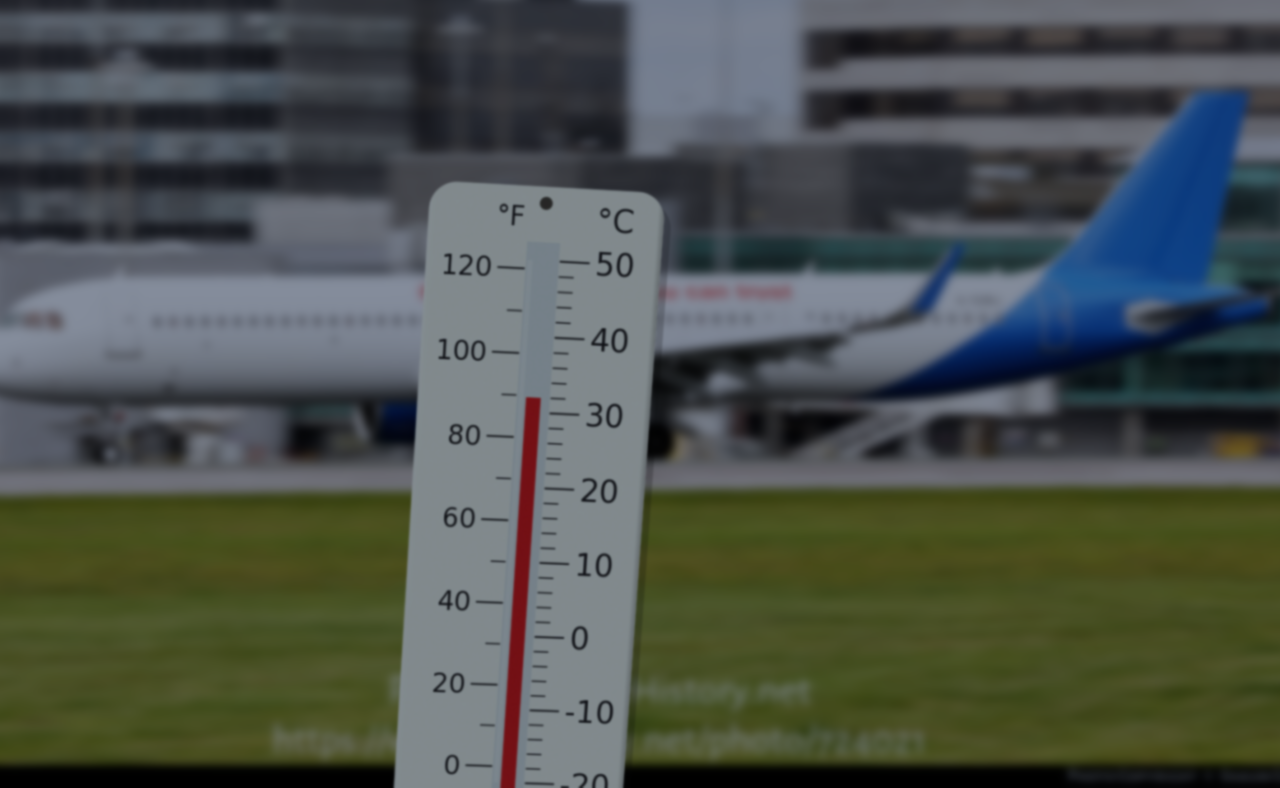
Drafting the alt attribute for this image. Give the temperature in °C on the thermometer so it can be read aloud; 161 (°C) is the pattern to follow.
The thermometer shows 32 (°C)
